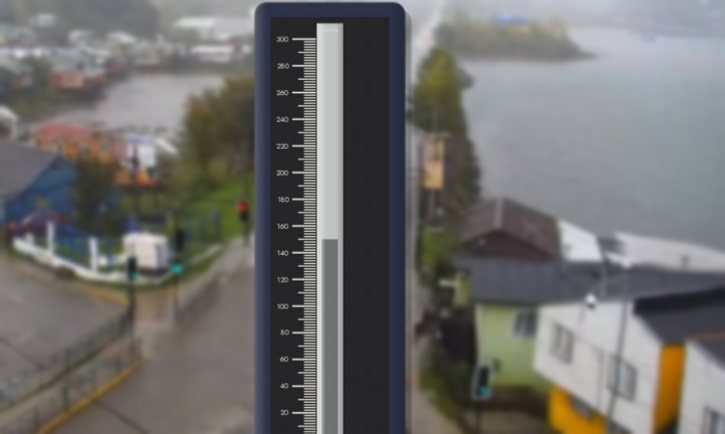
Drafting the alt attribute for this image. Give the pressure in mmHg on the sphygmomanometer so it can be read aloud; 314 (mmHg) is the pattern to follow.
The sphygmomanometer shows 150 (mmHg)
